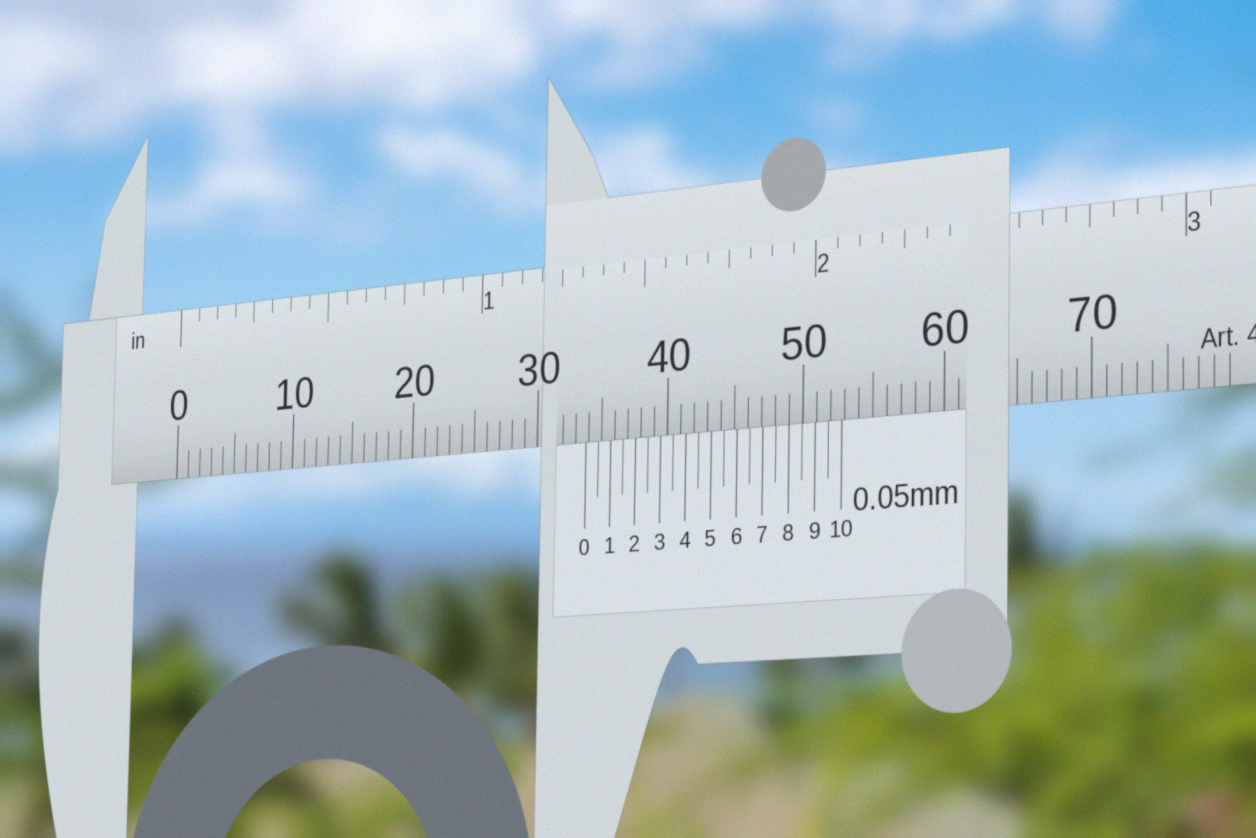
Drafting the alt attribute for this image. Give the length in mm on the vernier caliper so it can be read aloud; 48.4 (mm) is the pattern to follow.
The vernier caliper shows 33.8 (mm)
